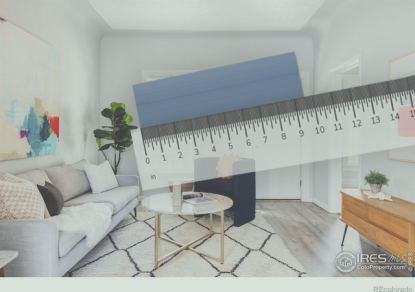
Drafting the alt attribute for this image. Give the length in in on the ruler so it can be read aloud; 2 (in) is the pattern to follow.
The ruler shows 9.5 (in)
